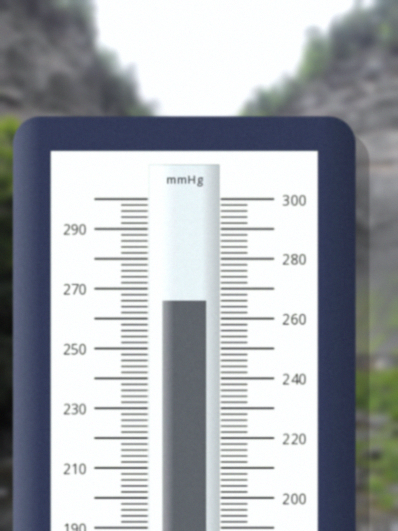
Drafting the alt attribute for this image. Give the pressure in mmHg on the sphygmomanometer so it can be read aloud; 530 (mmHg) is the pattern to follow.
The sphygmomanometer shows 266 (mmHg)
